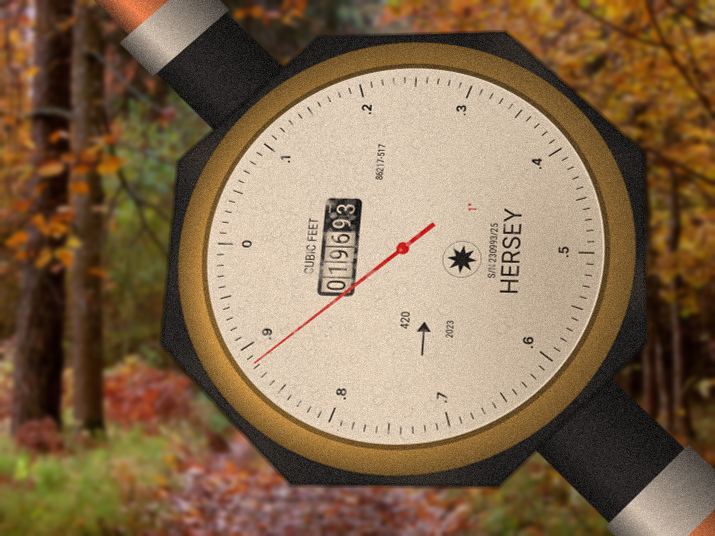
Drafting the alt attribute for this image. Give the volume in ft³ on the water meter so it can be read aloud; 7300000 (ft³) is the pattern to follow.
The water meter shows 19692.88 (ft³)
